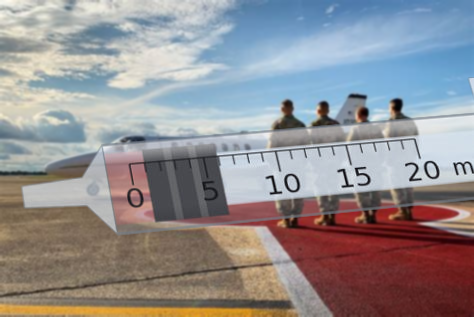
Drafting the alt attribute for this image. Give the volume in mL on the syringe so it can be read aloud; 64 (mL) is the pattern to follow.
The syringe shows 1 (mL)
